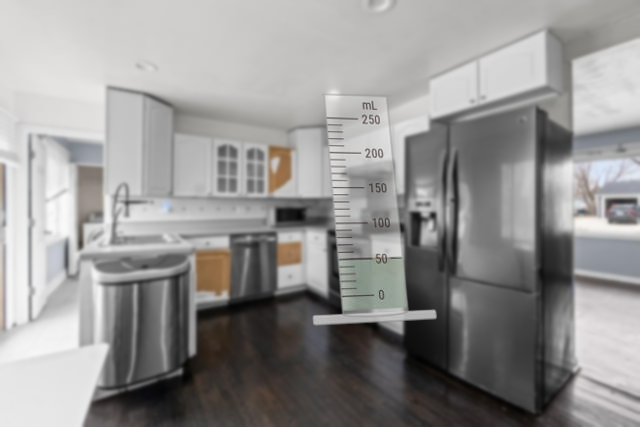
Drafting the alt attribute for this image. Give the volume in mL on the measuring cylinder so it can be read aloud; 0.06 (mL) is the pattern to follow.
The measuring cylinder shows 50 (mL)
